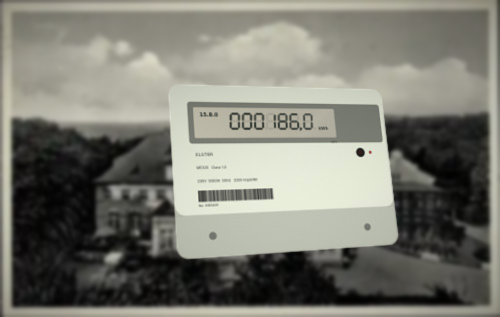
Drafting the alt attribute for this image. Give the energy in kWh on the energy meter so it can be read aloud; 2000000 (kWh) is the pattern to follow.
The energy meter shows 186.0 (kWh)
